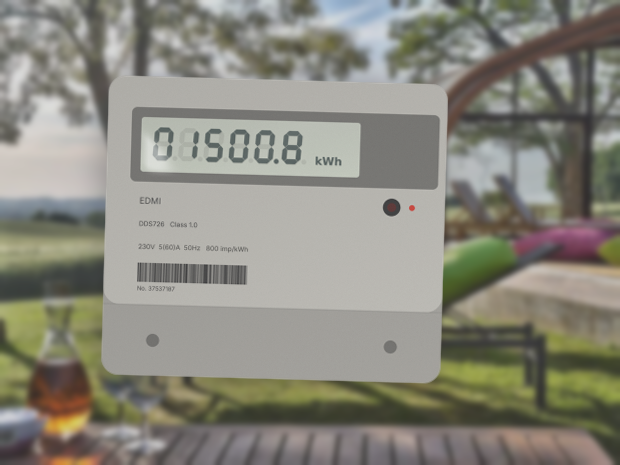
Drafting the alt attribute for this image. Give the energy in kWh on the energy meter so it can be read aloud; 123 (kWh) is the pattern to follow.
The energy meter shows 1500.8 (kWh)
